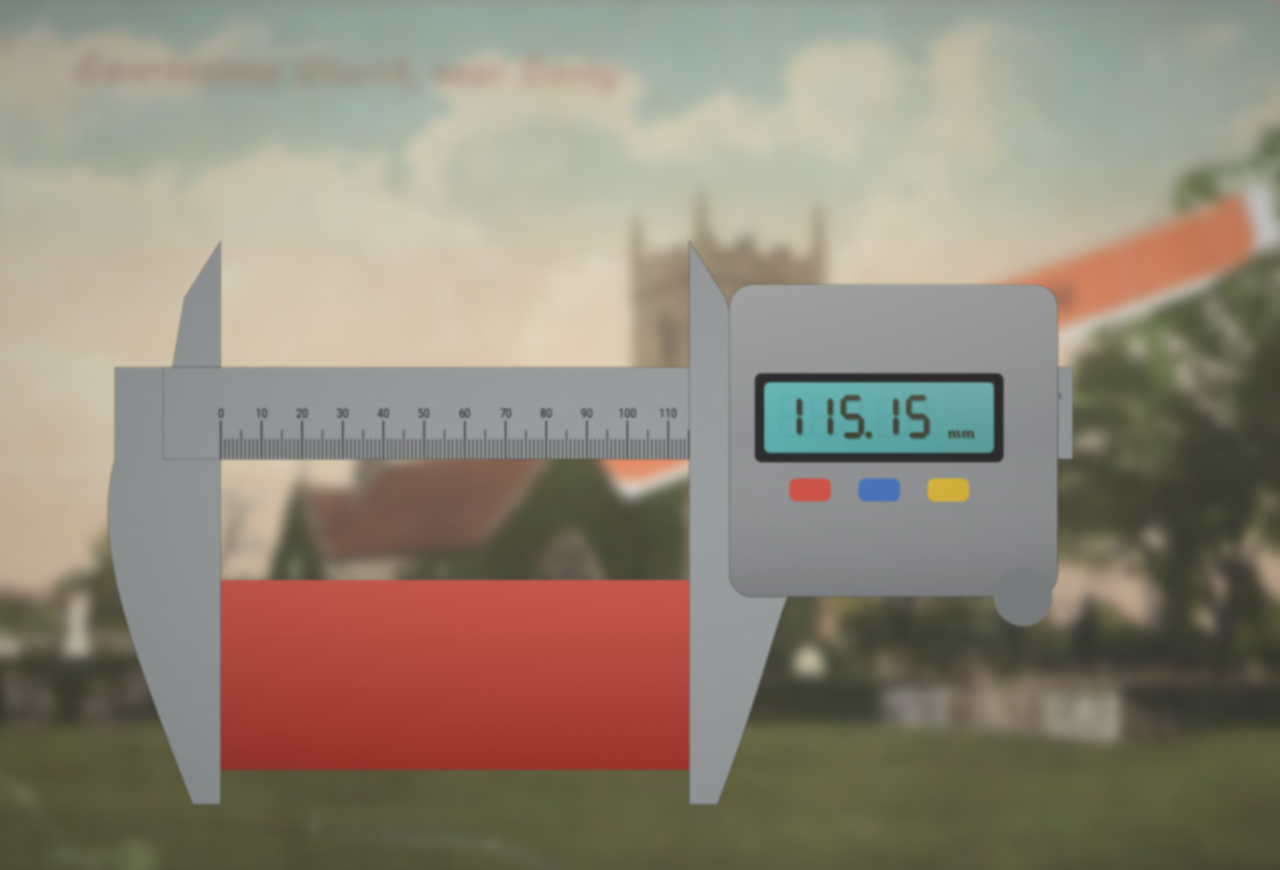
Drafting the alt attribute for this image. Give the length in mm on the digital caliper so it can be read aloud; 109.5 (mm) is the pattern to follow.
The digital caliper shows 115.15 (mm)
